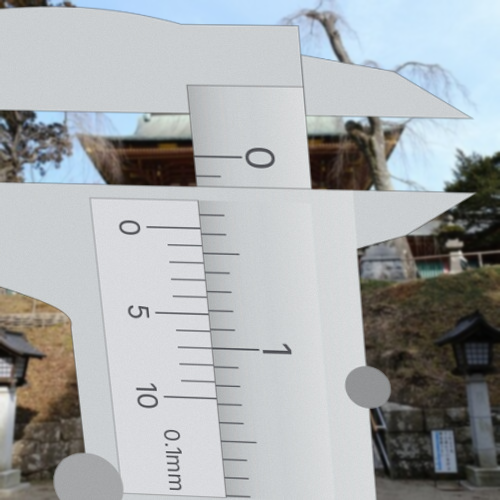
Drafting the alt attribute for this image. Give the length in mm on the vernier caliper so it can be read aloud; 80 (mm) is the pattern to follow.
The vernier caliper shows 3.7 (mm)
